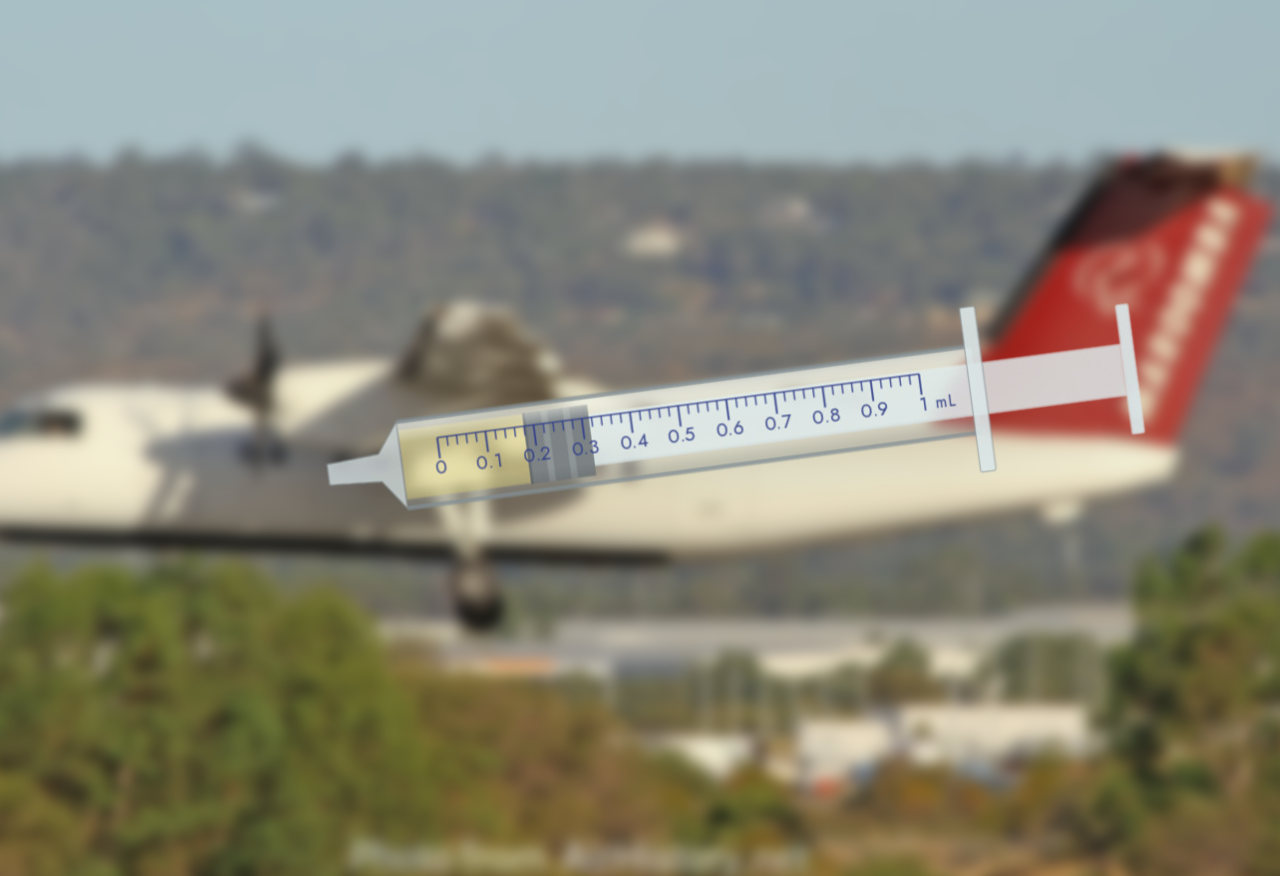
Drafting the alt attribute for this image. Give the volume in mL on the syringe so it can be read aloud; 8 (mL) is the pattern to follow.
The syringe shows 0.18 (mL)
